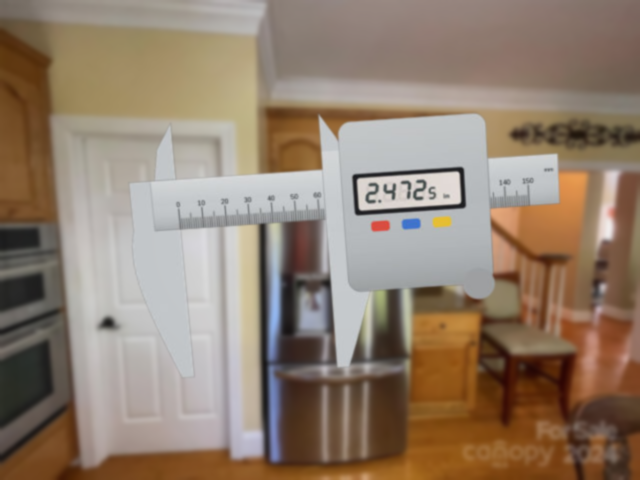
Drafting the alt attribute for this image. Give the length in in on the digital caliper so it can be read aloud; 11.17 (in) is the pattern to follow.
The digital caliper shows 2.4725 (in)
